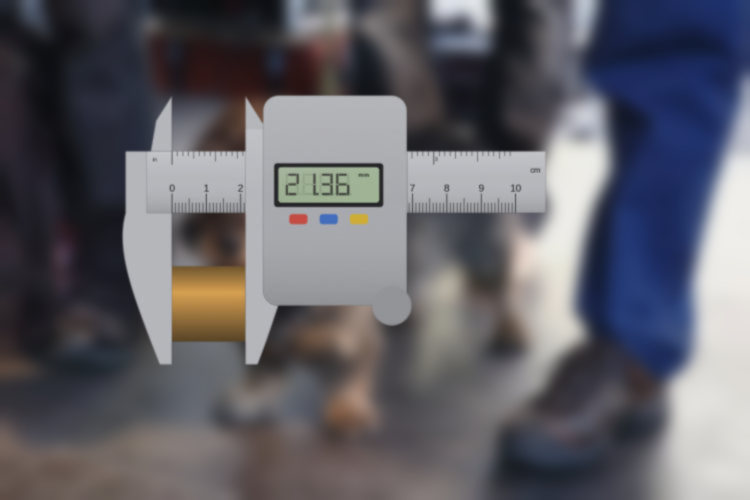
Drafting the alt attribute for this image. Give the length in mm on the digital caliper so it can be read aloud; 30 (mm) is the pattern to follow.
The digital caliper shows 21.36 (mm)
